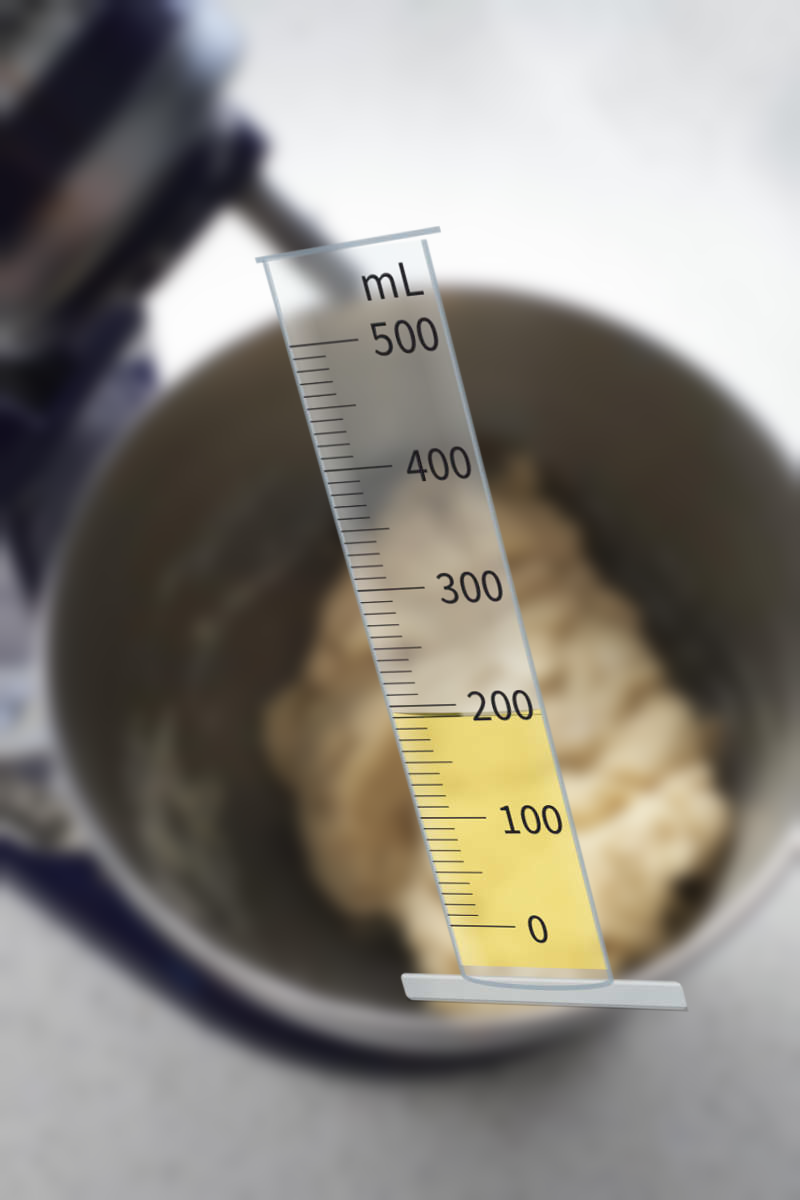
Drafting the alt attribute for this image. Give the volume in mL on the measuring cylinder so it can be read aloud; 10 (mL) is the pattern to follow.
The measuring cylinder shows 190 (mL)
